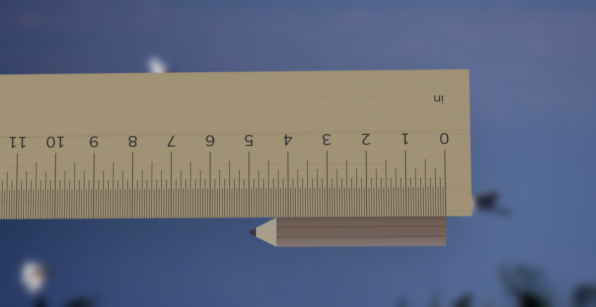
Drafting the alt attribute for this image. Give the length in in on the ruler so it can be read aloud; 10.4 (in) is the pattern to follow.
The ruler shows 5 (in)
